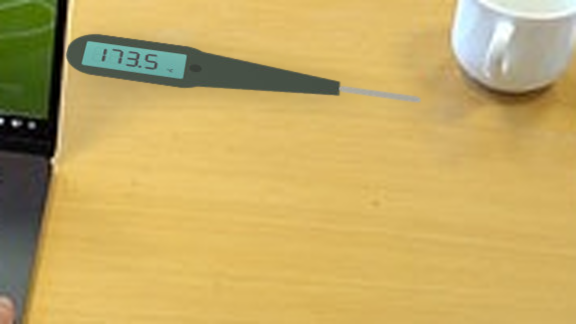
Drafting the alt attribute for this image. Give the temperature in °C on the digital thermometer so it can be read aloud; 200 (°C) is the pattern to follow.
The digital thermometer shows 173.5 (°C)
